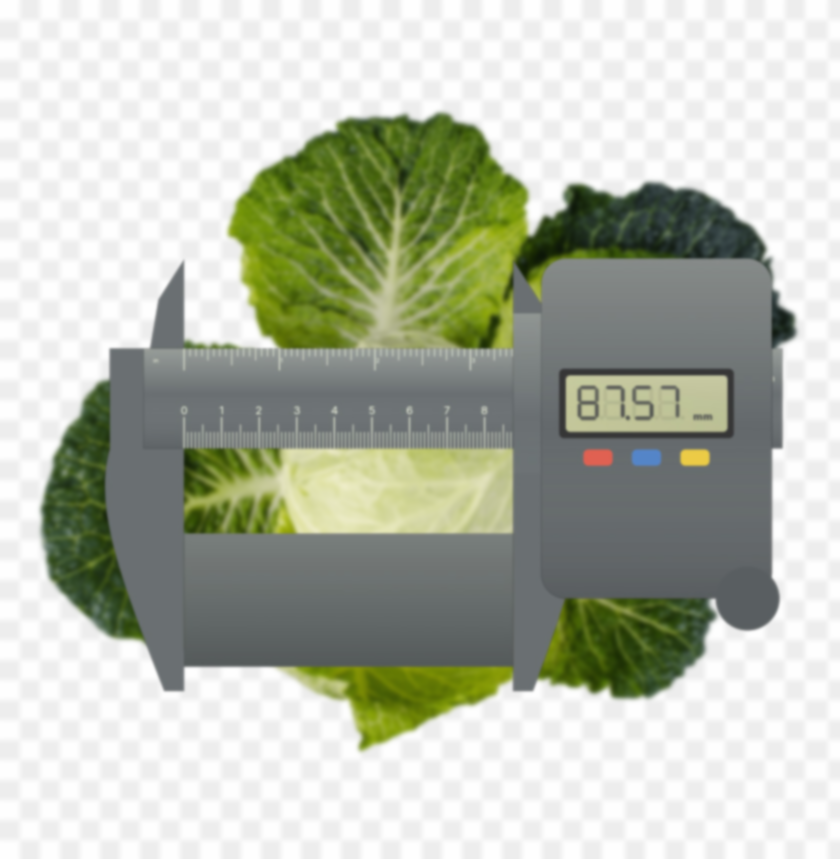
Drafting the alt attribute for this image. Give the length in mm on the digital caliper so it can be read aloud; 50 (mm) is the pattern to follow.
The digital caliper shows 87.57 (mm)
